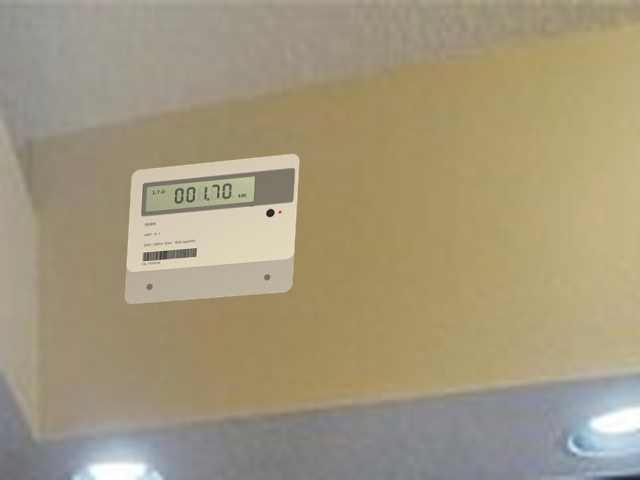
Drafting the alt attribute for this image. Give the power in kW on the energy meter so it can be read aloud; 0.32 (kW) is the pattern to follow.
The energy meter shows 1.70 (kW)
